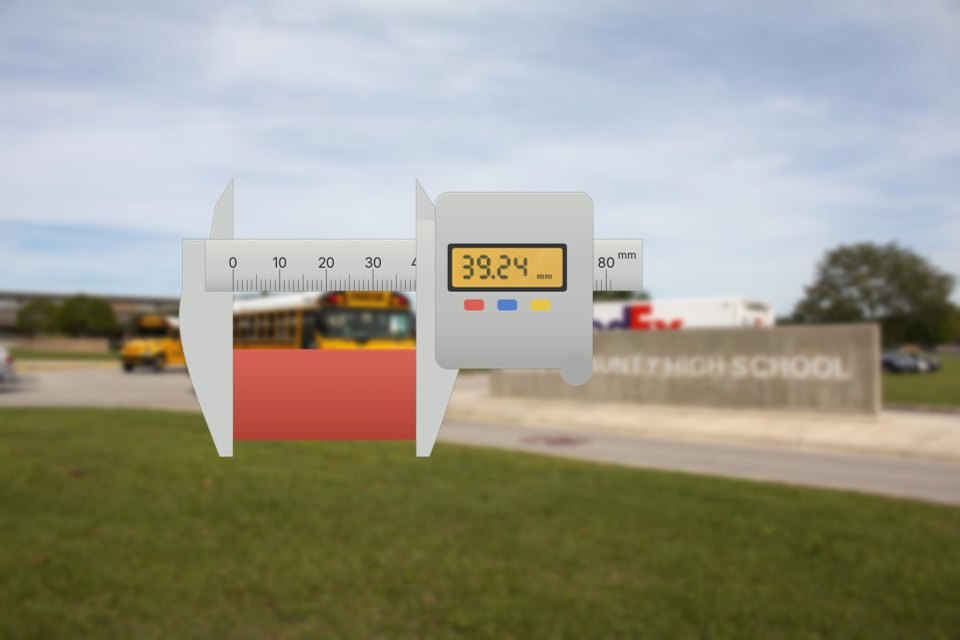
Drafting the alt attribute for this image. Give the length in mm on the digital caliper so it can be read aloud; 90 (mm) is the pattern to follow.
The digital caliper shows 39.24 (mm)
